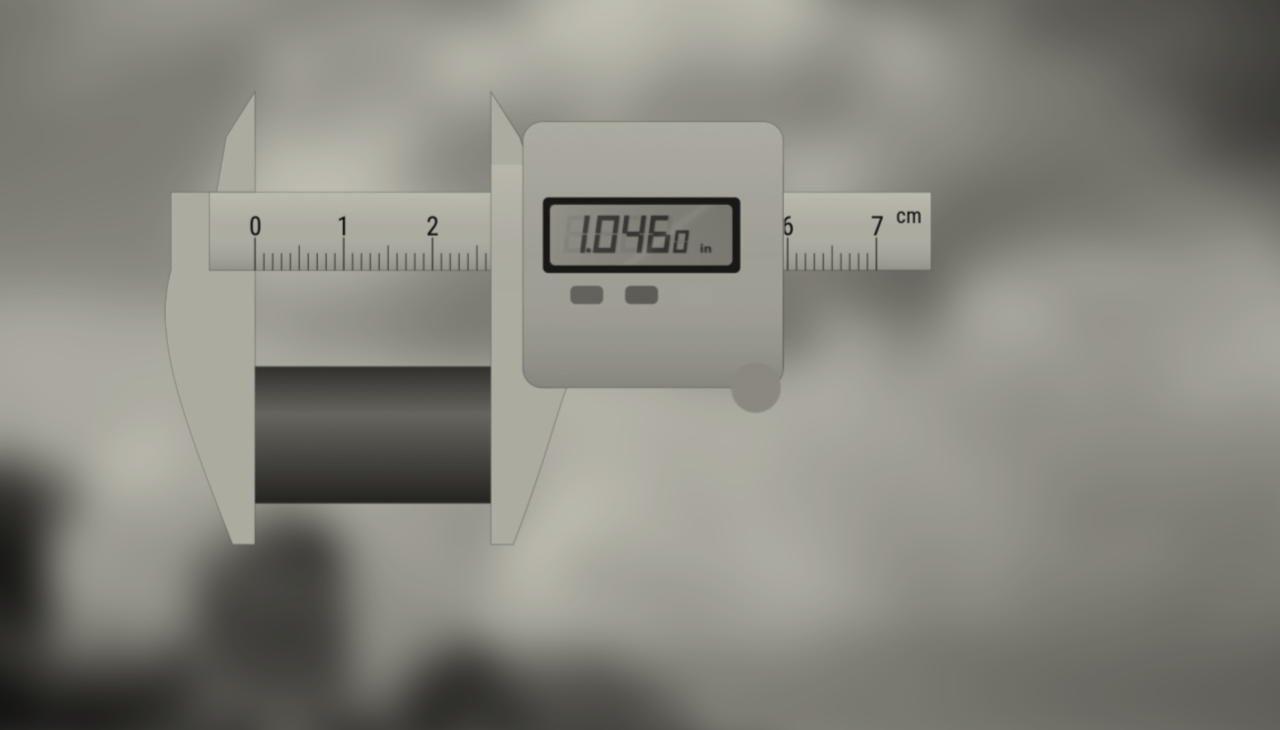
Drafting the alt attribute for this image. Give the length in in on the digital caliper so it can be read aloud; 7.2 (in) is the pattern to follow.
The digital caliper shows 1.0460 (in)
